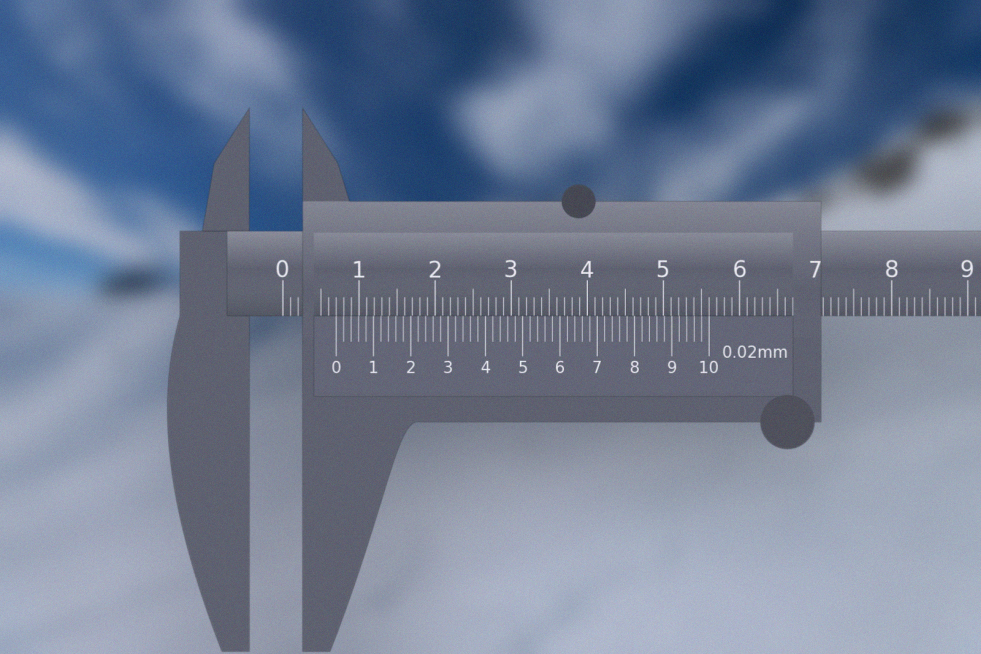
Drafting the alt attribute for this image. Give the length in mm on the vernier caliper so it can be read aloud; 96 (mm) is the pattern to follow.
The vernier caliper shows 7.0 (mm)
